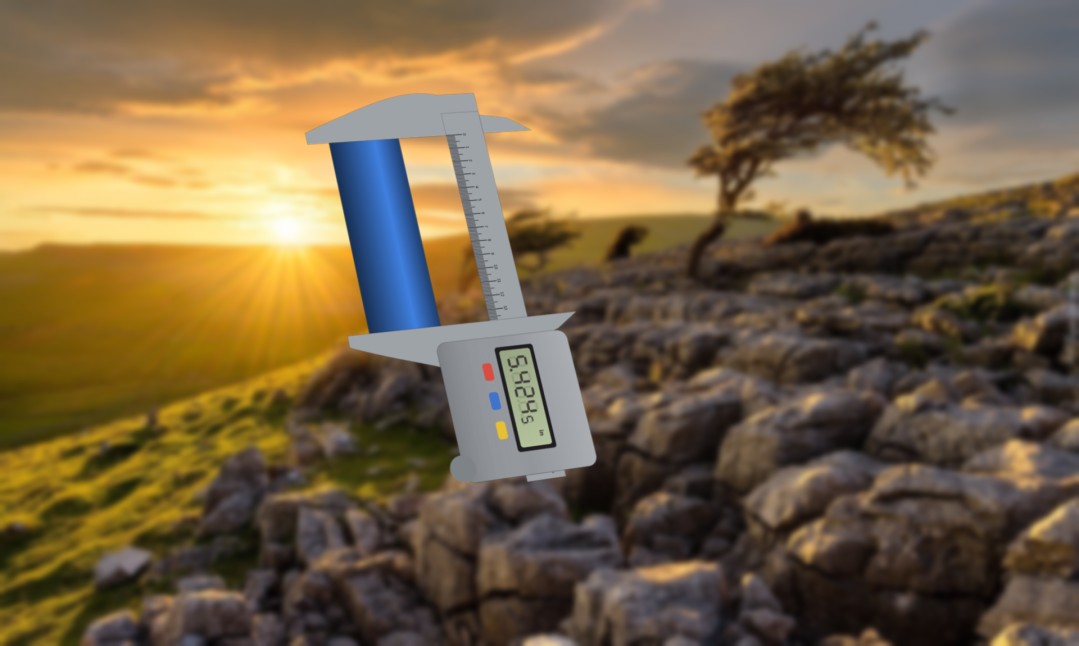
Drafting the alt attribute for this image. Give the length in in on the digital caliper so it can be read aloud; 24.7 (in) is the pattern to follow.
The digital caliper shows 5.4245 (in)
